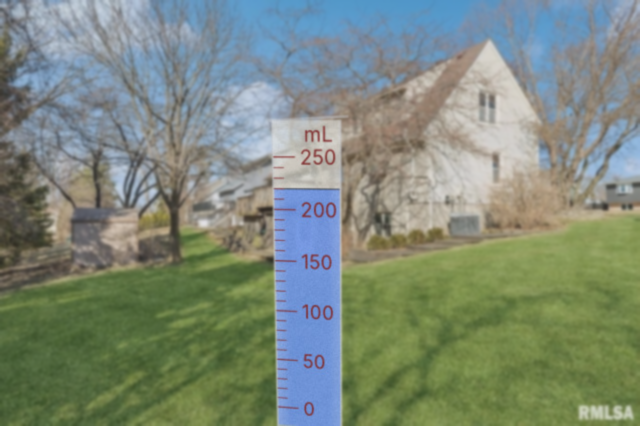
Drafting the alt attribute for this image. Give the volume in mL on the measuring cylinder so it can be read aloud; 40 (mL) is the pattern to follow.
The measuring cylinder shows 220 (mL)
